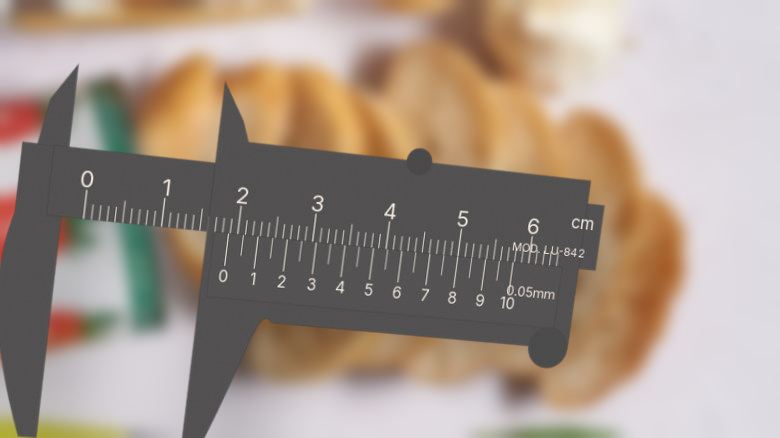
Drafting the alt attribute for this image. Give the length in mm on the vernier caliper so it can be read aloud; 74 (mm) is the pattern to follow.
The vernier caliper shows 18.8 (mm)
